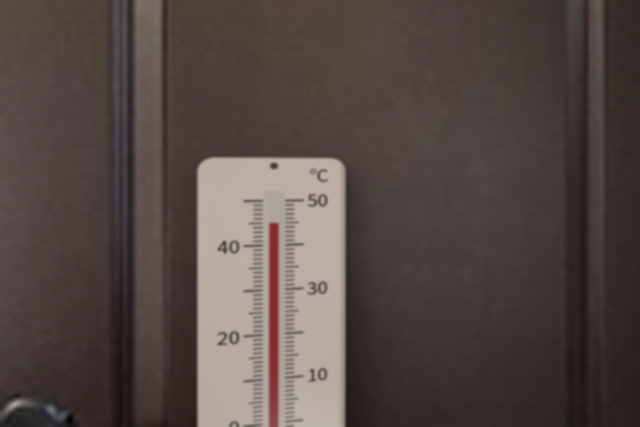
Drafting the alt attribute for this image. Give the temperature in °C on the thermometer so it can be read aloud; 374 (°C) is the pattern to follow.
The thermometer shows 45 (°C)
